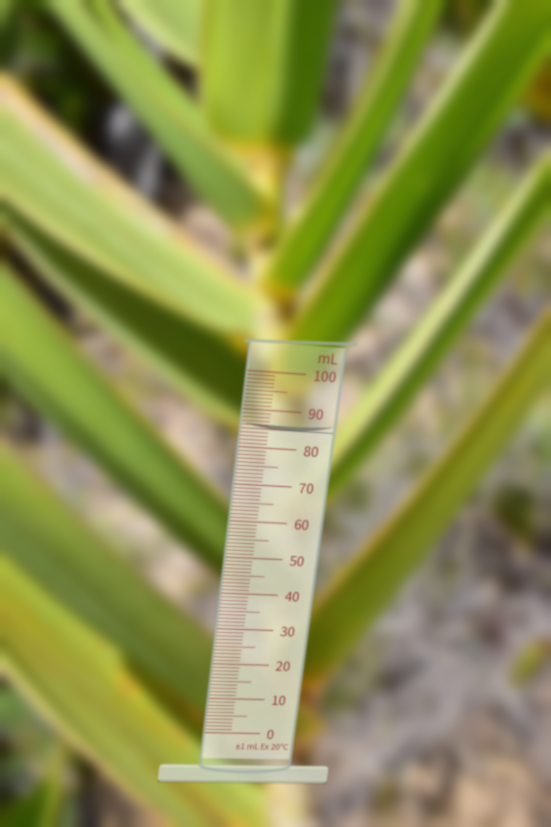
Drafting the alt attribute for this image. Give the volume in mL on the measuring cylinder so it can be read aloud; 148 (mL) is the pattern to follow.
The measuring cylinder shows 85 (mL)
